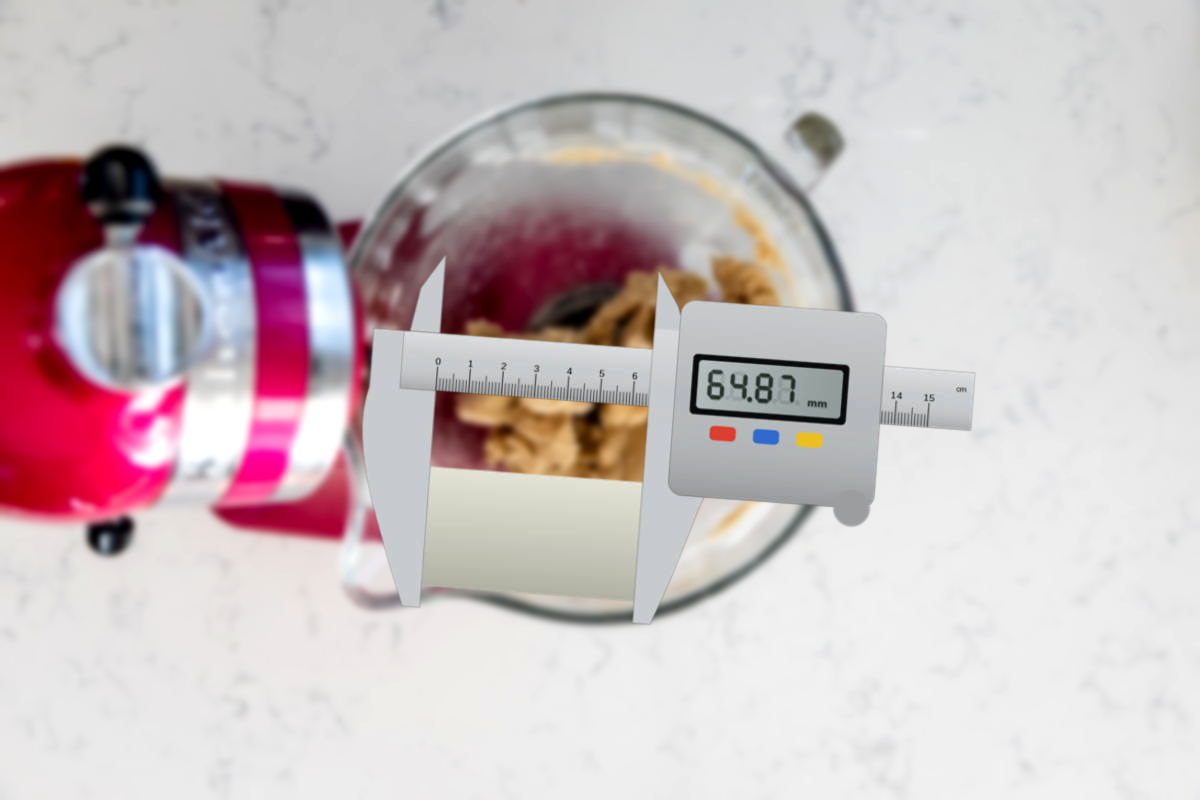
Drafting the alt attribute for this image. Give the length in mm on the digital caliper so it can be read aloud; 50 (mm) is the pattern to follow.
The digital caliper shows 64.87 (mm)
